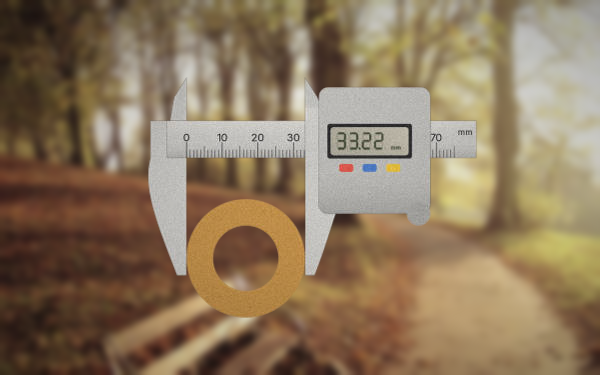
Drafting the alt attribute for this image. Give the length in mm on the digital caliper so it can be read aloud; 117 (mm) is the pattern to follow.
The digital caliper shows 33.22 (mm)
